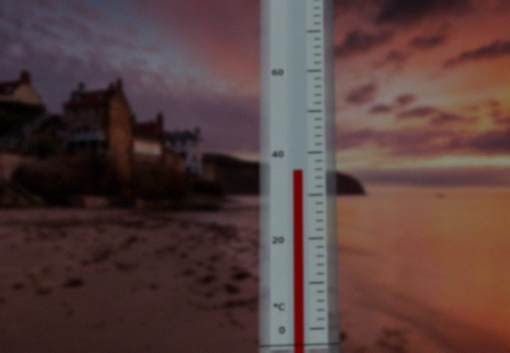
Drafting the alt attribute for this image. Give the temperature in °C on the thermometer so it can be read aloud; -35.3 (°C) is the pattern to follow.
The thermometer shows 36 (°C)
